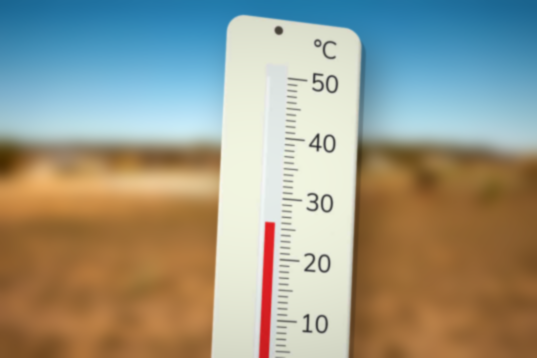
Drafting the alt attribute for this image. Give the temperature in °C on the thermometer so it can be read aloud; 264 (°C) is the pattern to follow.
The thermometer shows 26 (°C)
